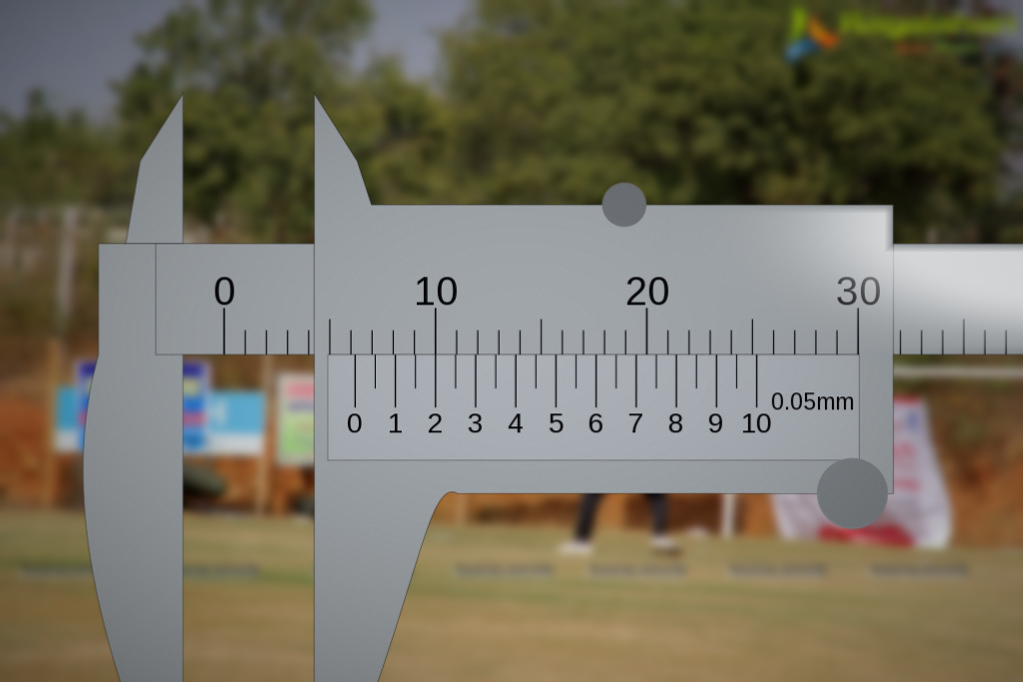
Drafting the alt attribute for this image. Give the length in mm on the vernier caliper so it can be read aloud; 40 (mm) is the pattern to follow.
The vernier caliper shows 6.2 (mm)
